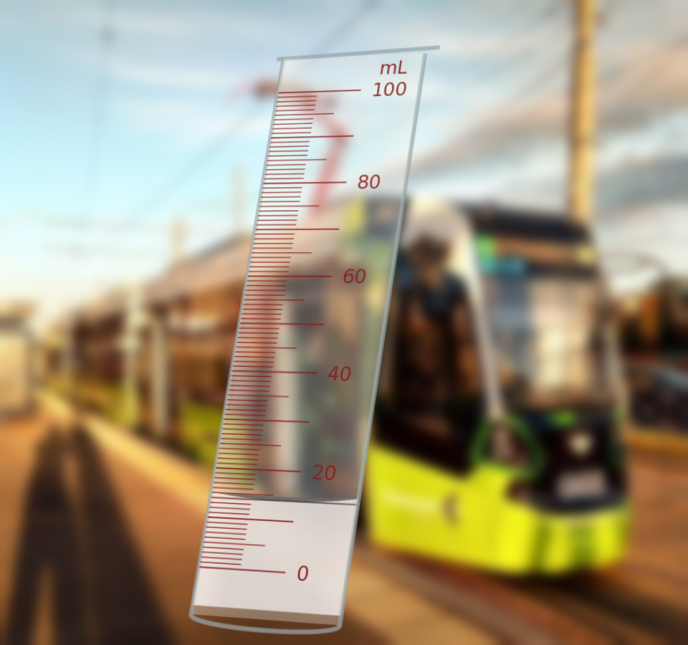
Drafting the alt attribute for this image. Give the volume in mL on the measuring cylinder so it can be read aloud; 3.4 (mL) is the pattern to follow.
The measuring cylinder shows 14 (mL)
